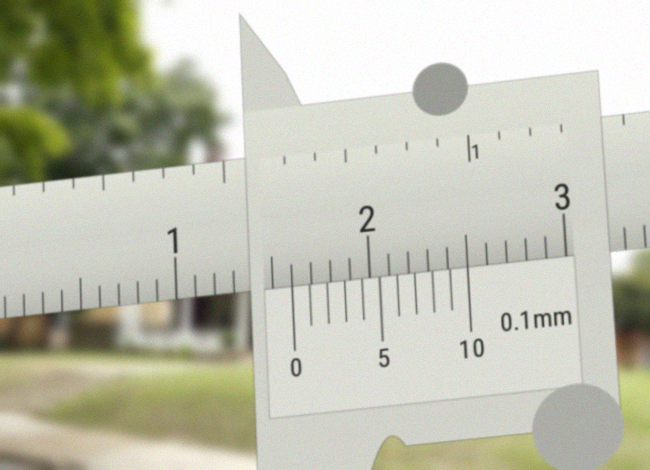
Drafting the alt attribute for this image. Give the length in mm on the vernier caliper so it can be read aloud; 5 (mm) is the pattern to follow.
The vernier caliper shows 16.0 (mm)
